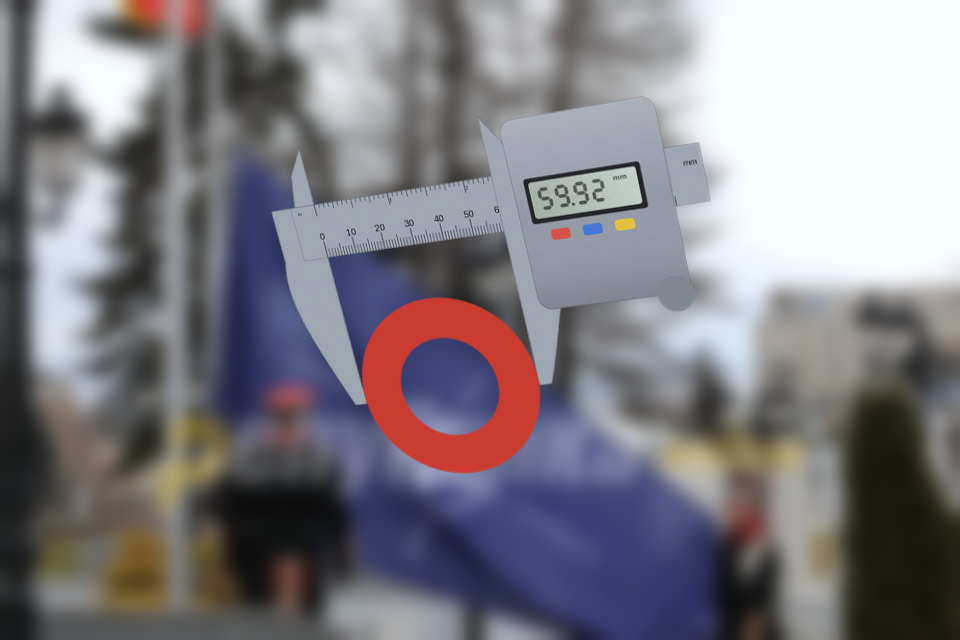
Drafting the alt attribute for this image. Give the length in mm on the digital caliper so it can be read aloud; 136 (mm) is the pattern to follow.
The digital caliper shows 59.92 (mm)
